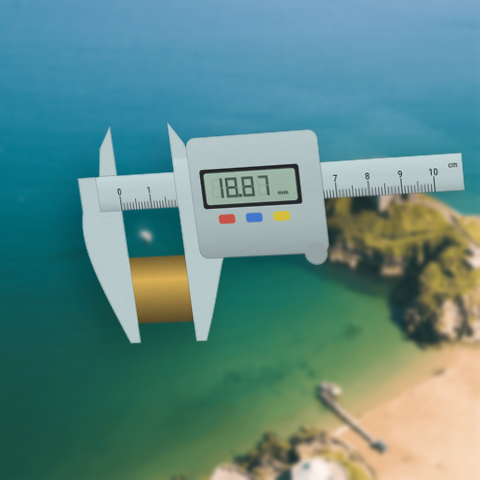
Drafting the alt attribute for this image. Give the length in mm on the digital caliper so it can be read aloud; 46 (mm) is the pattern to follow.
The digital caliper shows 18.87 (mm)
